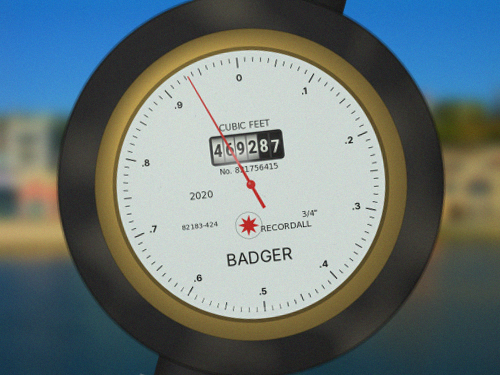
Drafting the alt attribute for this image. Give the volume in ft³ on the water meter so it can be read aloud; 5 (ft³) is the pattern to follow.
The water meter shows 469286.93 (ft³)
